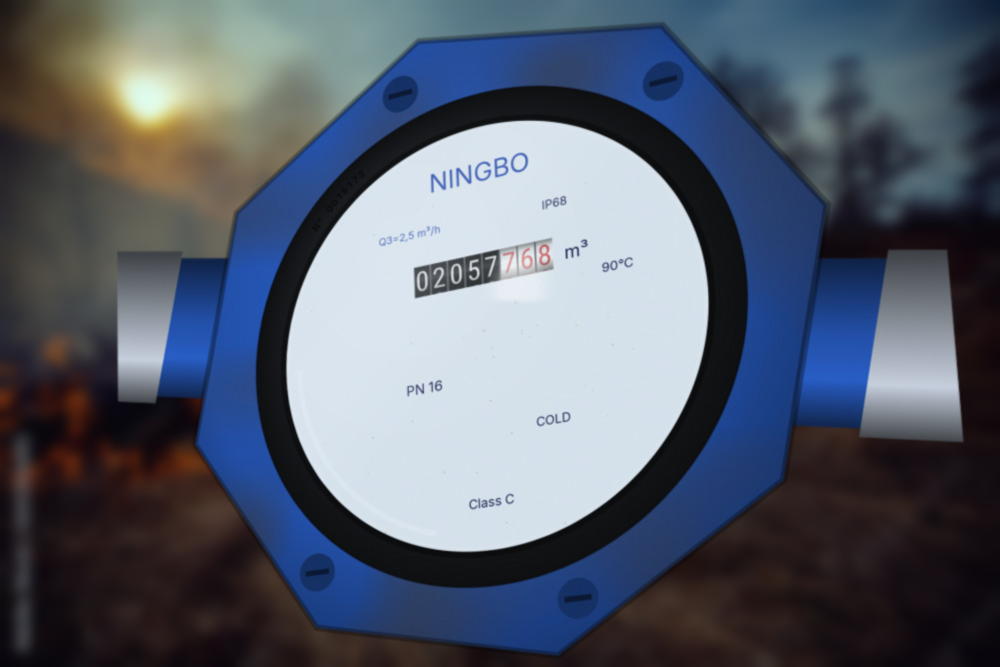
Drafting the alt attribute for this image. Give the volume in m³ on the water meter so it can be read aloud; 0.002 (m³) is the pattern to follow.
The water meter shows 2057.768 (m³)
